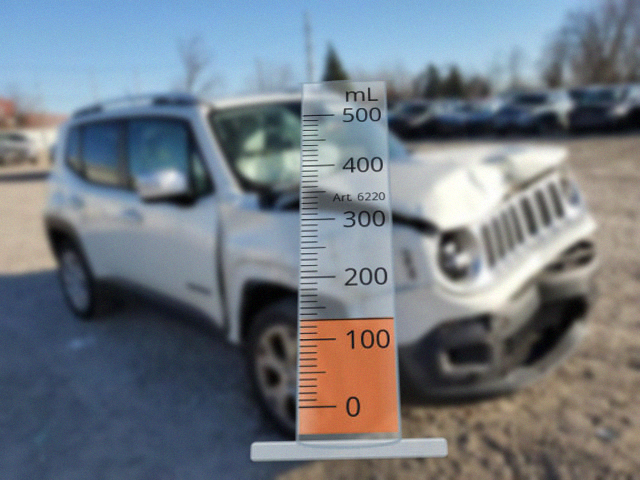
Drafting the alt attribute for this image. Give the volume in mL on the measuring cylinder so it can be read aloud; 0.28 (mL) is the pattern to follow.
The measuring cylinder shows 130 (mL)
